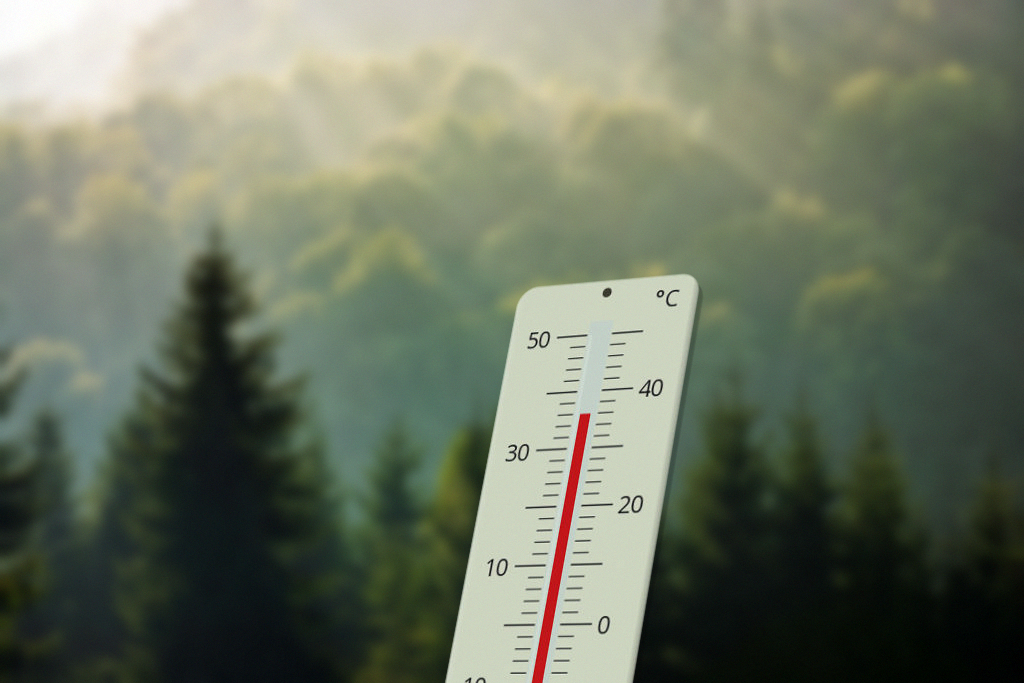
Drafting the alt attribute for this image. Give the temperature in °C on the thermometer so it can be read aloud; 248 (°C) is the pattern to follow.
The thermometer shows 36 (°C)
